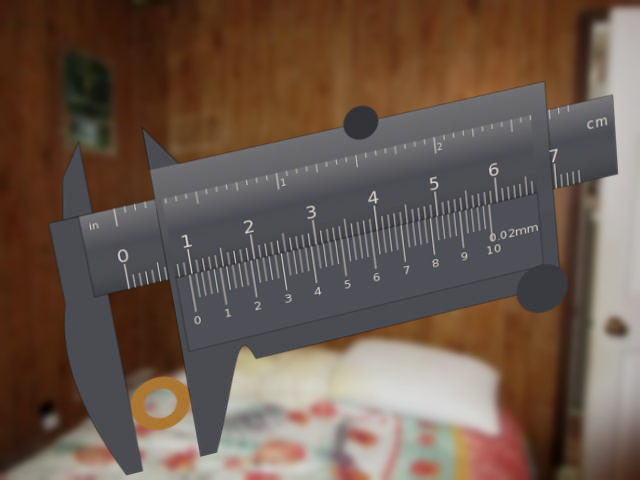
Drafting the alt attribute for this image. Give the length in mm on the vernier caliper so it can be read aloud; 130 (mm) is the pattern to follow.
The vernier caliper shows 9.6 (mm)
